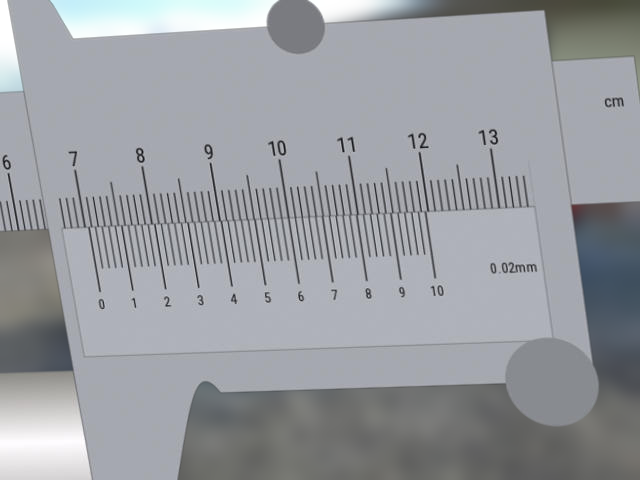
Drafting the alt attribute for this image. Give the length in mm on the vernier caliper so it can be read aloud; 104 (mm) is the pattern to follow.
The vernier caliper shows 70.6 (mm)
